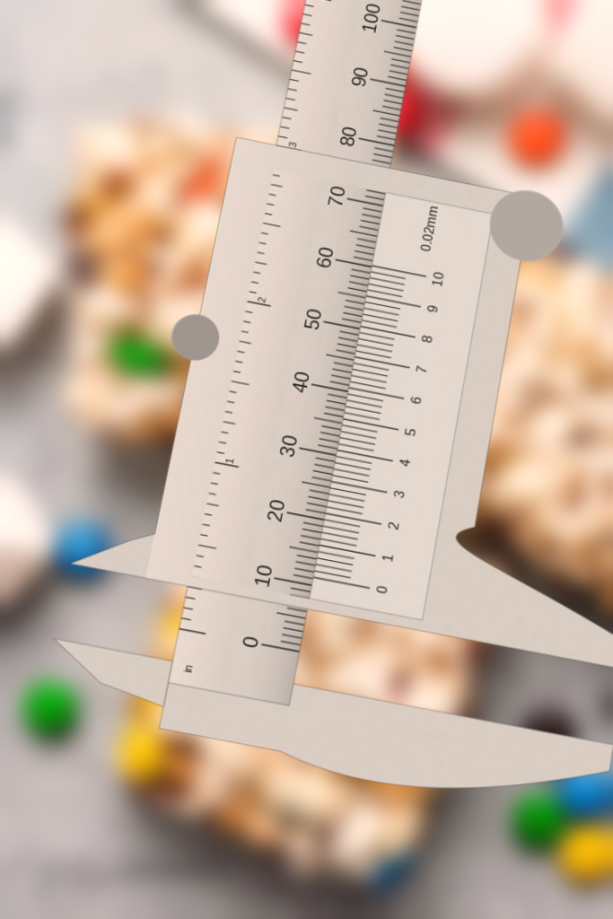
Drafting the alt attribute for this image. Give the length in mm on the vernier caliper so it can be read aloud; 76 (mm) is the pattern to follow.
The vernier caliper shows 11.2 (mm)
